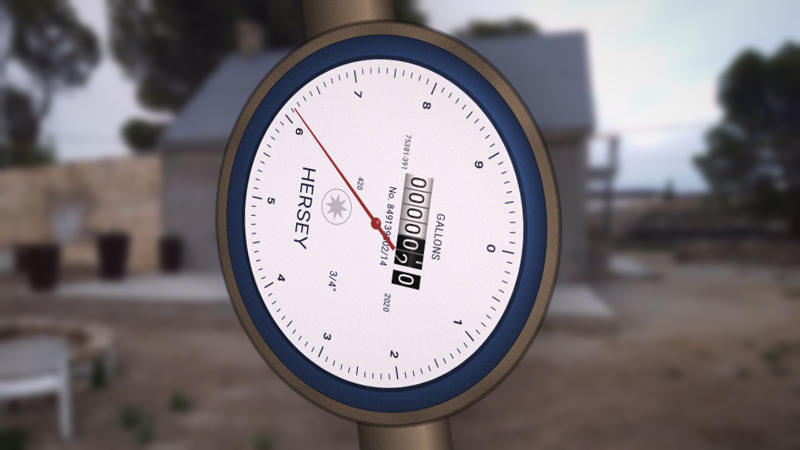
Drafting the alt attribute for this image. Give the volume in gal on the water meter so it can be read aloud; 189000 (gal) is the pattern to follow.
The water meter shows 16.1 (gal)
